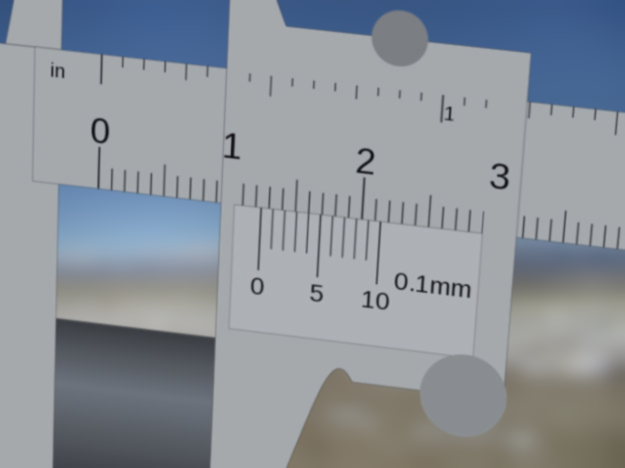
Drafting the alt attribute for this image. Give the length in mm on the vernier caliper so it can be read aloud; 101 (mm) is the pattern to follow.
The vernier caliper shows 12.4 (mm)
